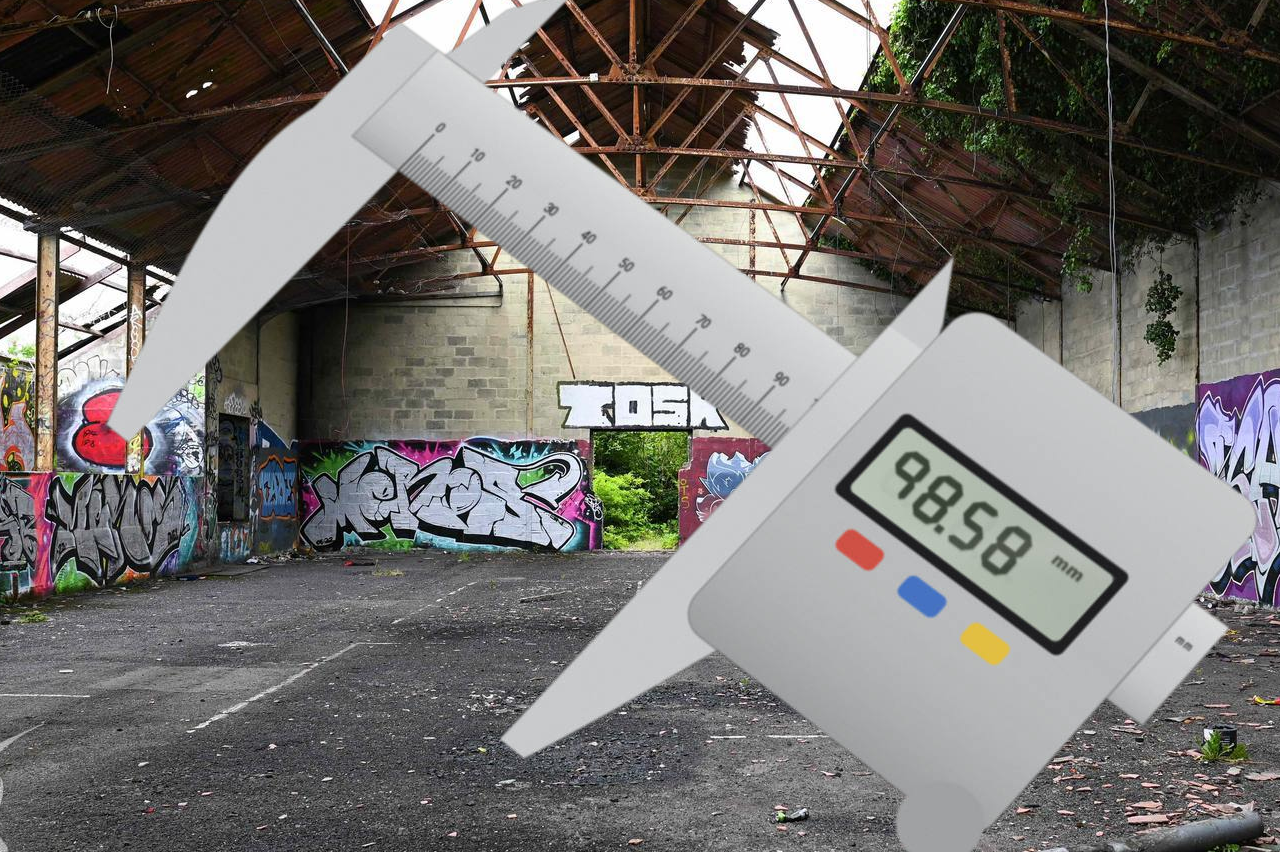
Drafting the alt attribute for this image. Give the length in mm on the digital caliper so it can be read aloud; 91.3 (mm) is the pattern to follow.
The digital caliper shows 98.58 (mm)
